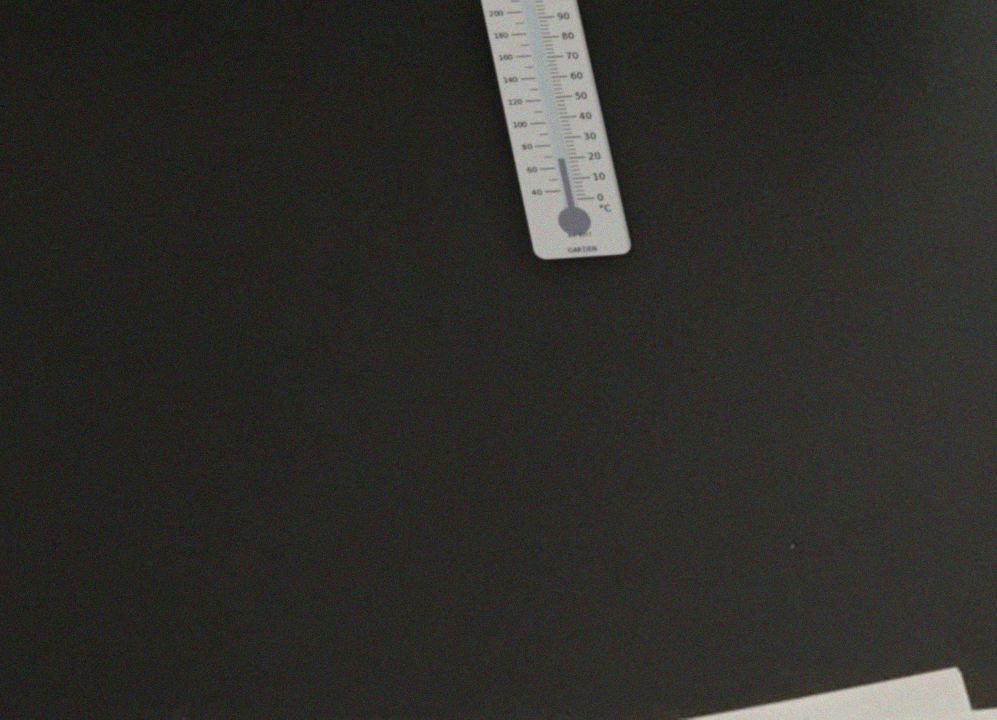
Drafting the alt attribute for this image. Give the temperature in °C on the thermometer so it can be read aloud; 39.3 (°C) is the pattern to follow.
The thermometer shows 20 (°C)
